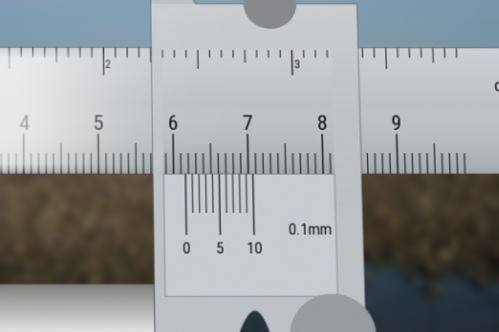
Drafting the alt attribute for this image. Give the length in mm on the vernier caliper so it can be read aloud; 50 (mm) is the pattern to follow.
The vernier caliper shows 61.6 (mm)
